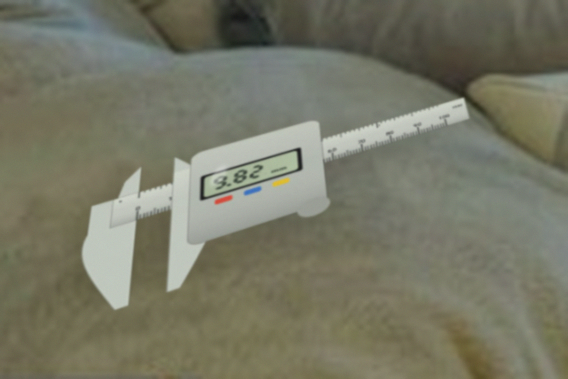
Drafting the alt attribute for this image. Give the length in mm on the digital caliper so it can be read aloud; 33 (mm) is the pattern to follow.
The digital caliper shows 9.82 (mm)
